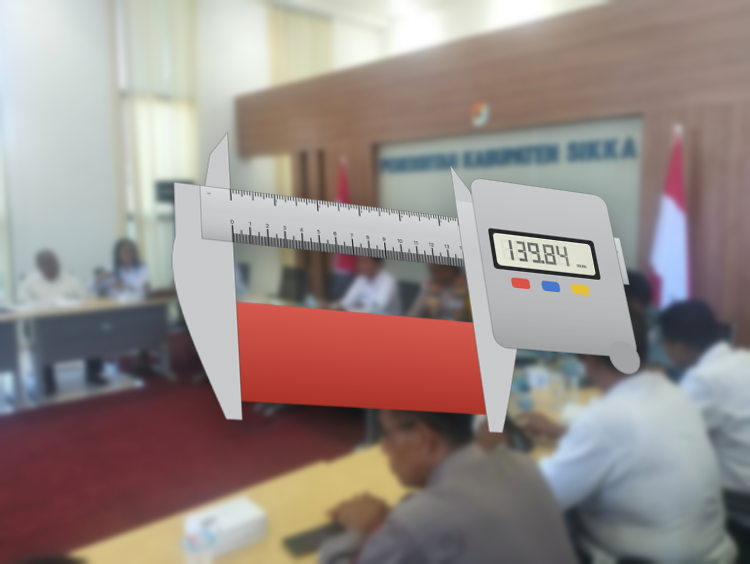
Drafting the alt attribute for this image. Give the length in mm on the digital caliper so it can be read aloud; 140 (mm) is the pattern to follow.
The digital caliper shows 139.84 (mm)
